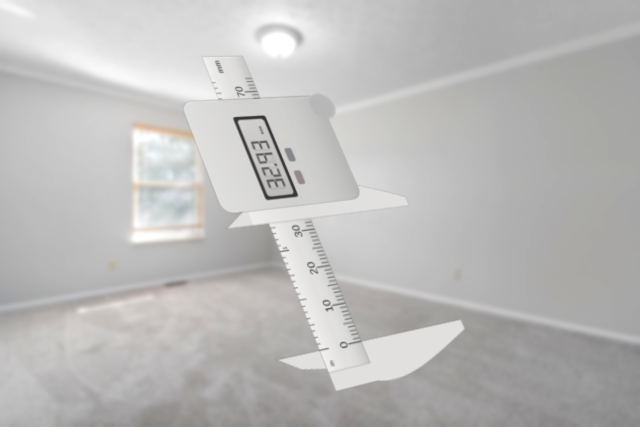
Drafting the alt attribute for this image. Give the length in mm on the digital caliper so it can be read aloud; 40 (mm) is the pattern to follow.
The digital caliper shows 32.93 (mm)
